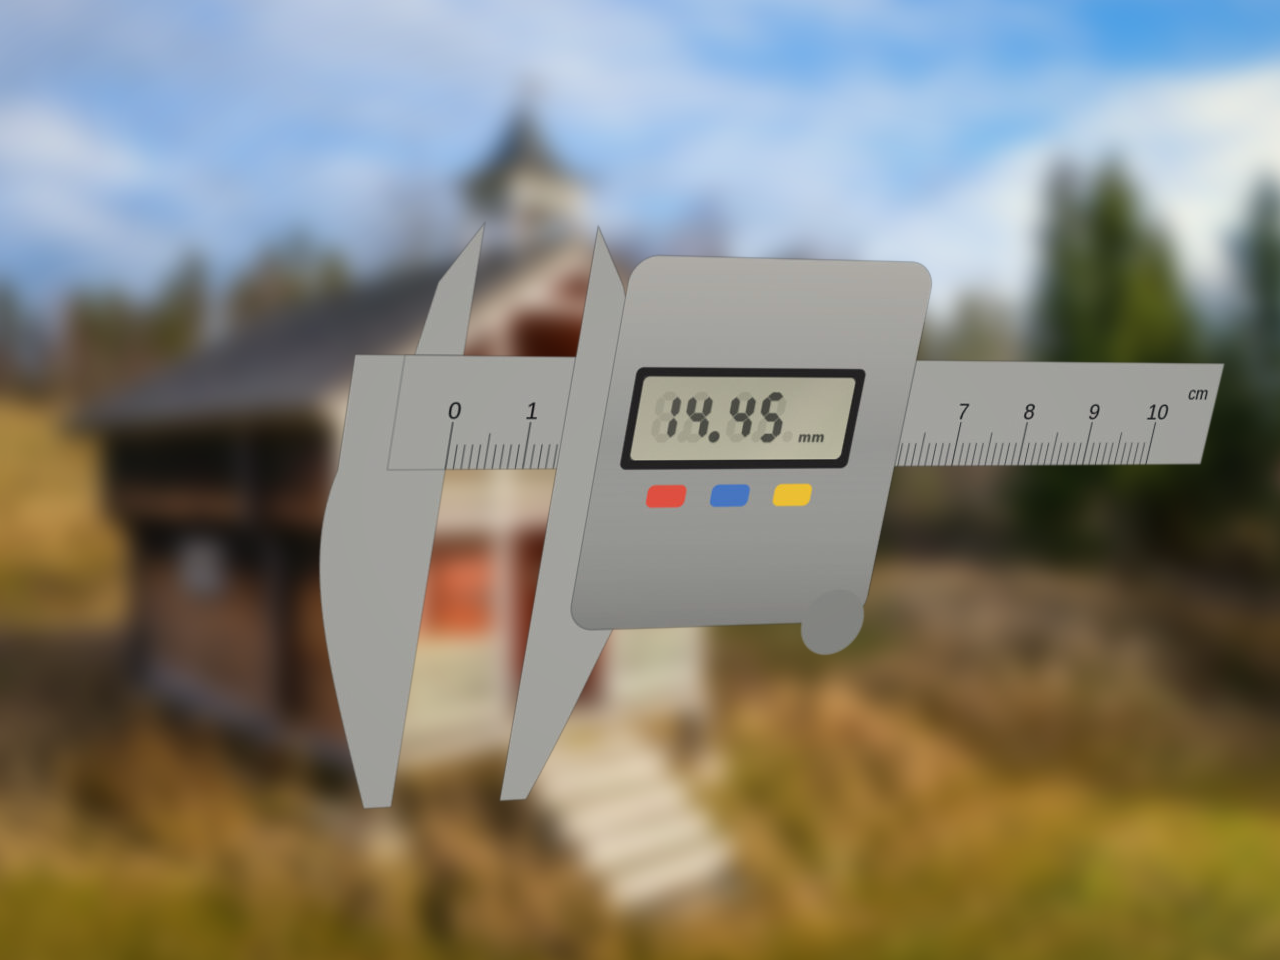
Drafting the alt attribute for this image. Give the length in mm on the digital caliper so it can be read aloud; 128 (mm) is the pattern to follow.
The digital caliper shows 14.45 (mm)
